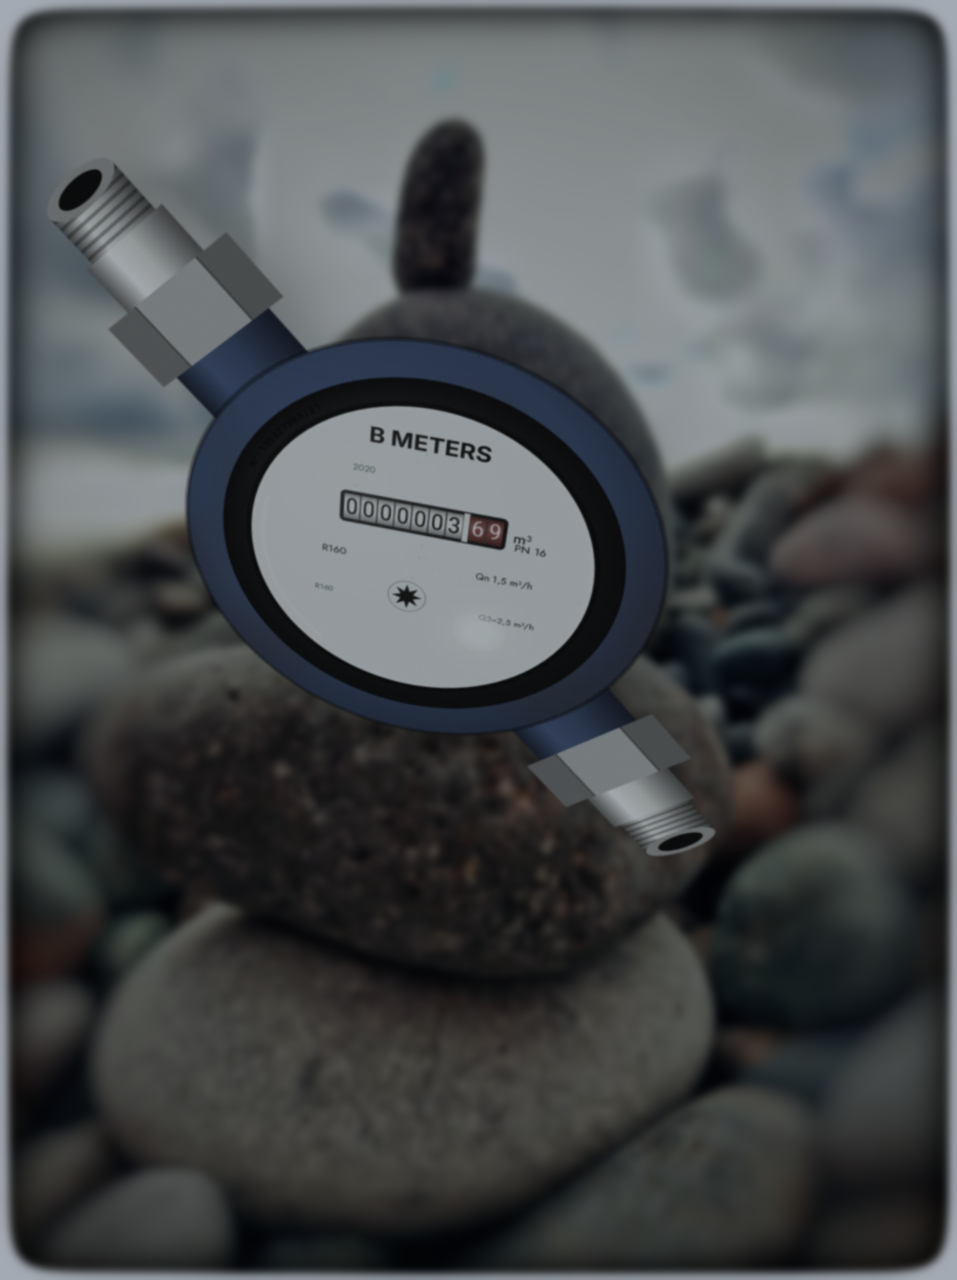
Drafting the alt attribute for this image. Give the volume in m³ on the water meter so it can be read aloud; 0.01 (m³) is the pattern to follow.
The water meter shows 3.69 (m³)
